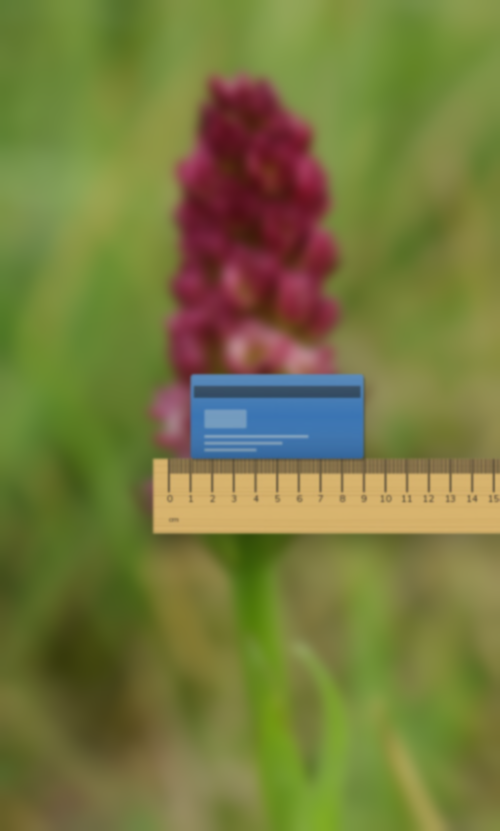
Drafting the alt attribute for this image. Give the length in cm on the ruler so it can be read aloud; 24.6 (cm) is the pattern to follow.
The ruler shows 8 (cm)
